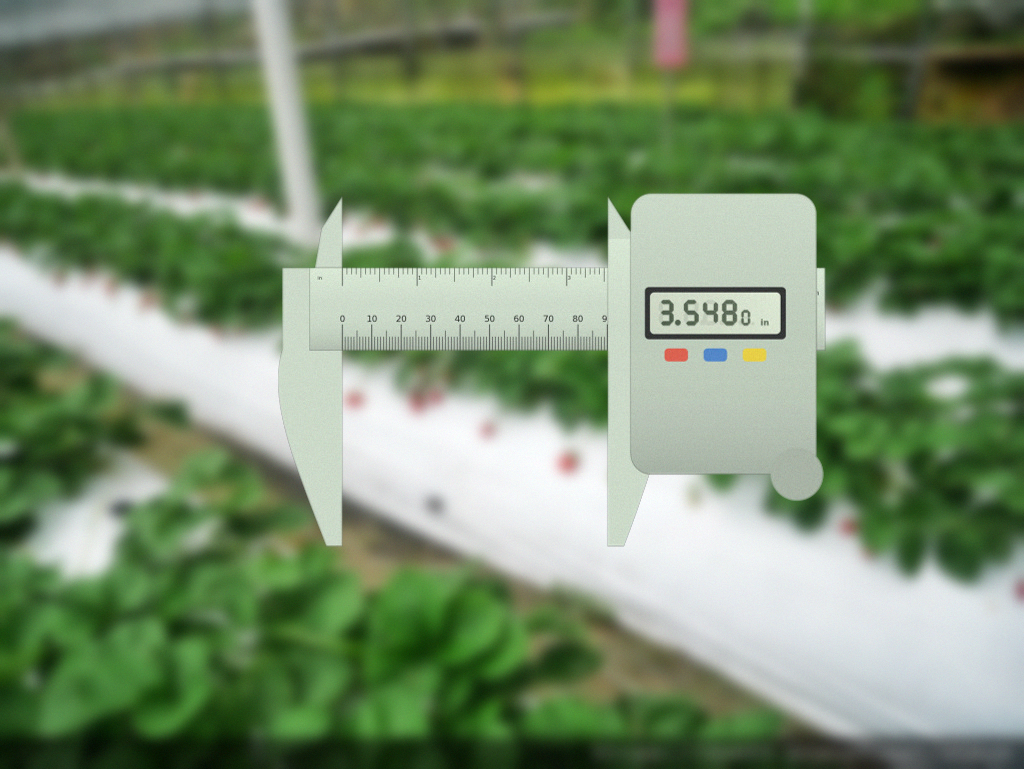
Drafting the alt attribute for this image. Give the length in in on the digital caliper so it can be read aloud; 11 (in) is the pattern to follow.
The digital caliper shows 3.5480 (in)
